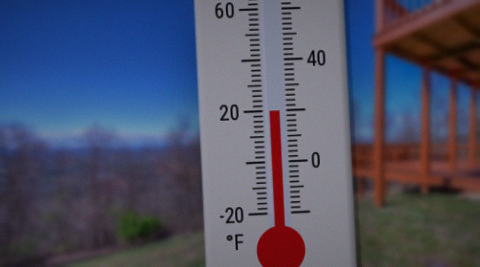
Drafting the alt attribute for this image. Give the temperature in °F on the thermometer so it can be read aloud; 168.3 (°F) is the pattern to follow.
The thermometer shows 20 (°F)
